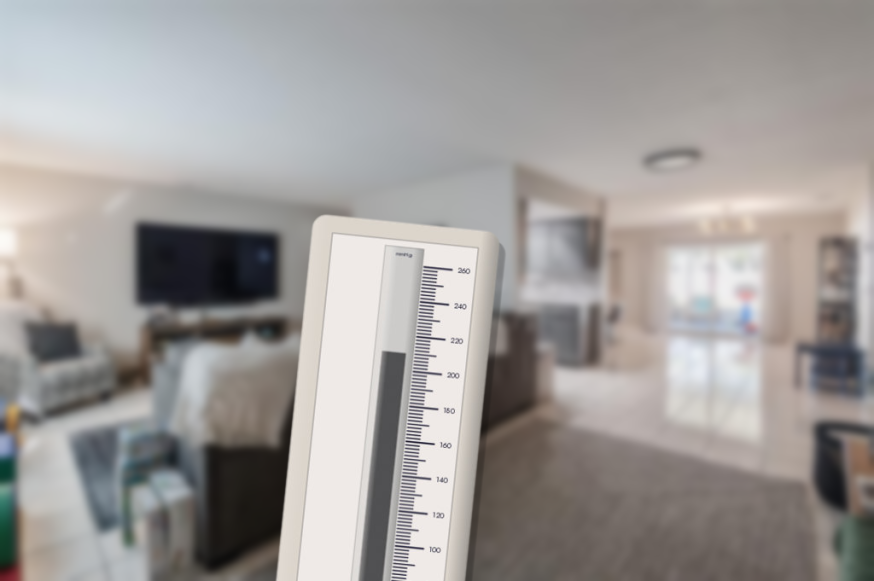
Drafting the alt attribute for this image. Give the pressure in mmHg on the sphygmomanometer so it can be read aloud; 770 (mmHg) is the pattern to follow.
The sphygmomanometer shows 210 (mmHg)
